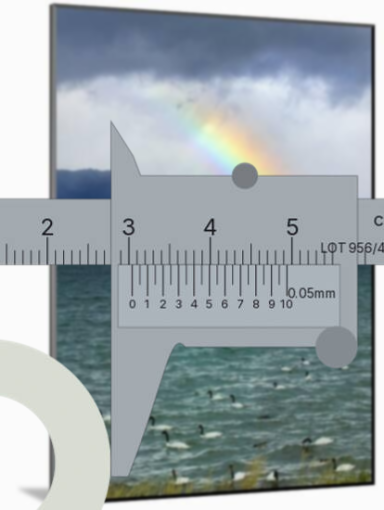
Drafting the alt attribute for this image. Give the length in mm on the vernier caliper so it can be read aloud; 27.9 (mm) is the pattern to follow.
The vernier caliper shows 30.4 (mm)
